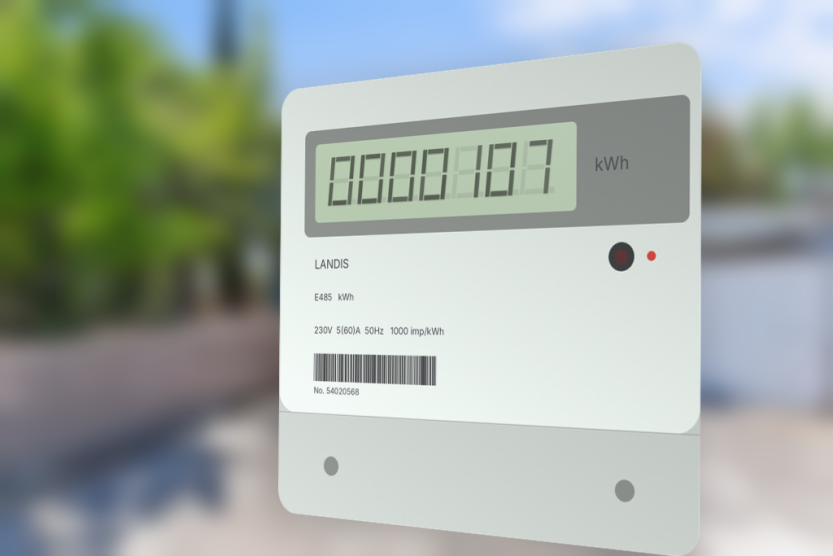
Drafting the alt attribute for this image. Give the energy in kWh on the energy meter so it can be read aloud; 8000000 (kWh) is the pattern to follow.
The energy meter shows 107 (kWh)
